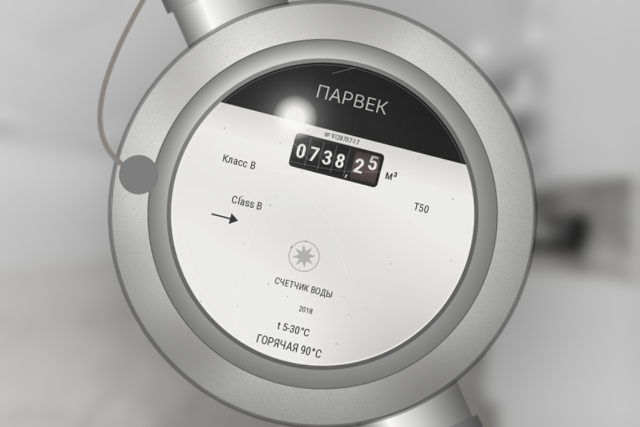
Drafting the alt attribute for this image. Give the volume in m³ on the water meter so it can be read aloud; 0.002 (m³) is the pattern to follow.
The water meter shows 738.25 (m³)
